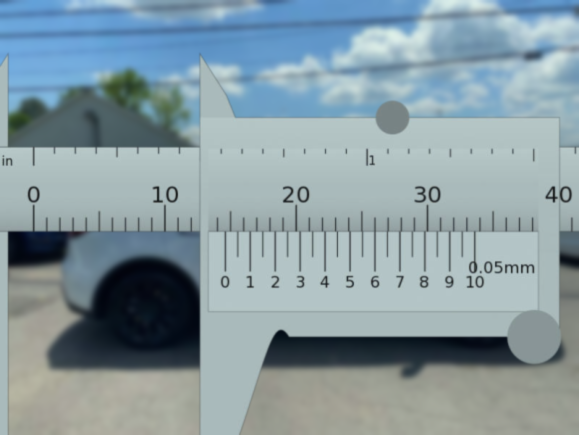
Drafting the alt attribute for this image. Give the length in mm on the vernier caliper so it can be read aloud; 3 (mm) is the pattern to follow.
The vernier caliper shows 14.6 (mm)
